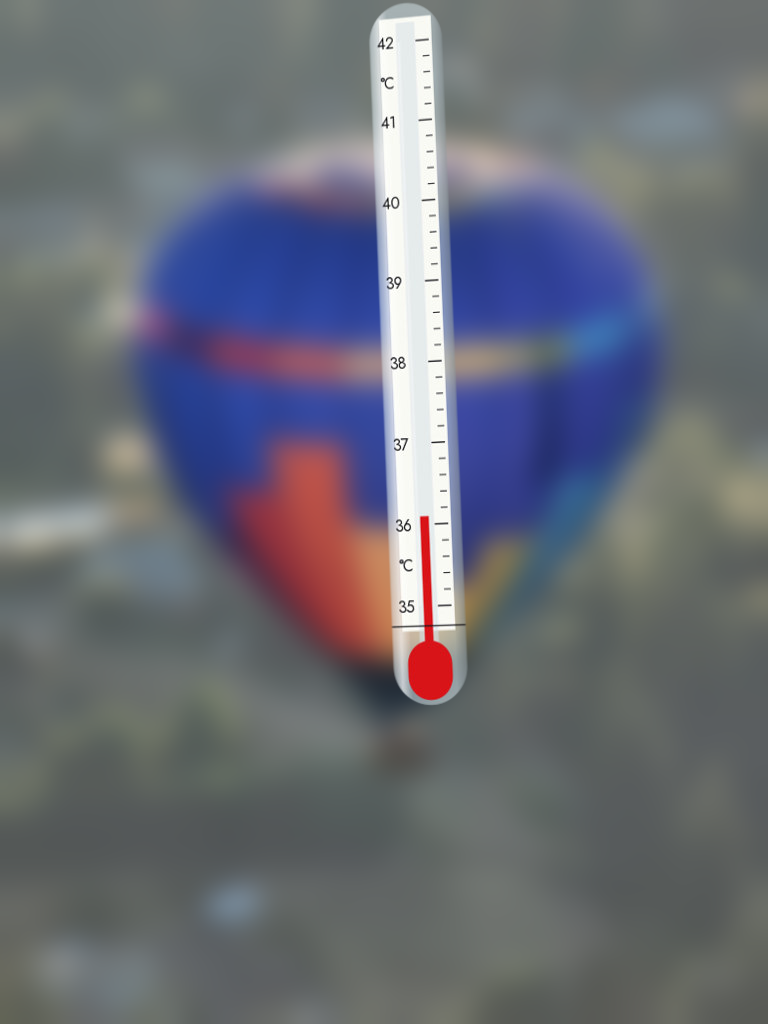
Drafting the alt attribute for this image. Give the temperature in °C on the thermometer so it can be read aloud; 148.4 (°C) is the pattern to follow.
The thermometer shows 36.1 (°C)
